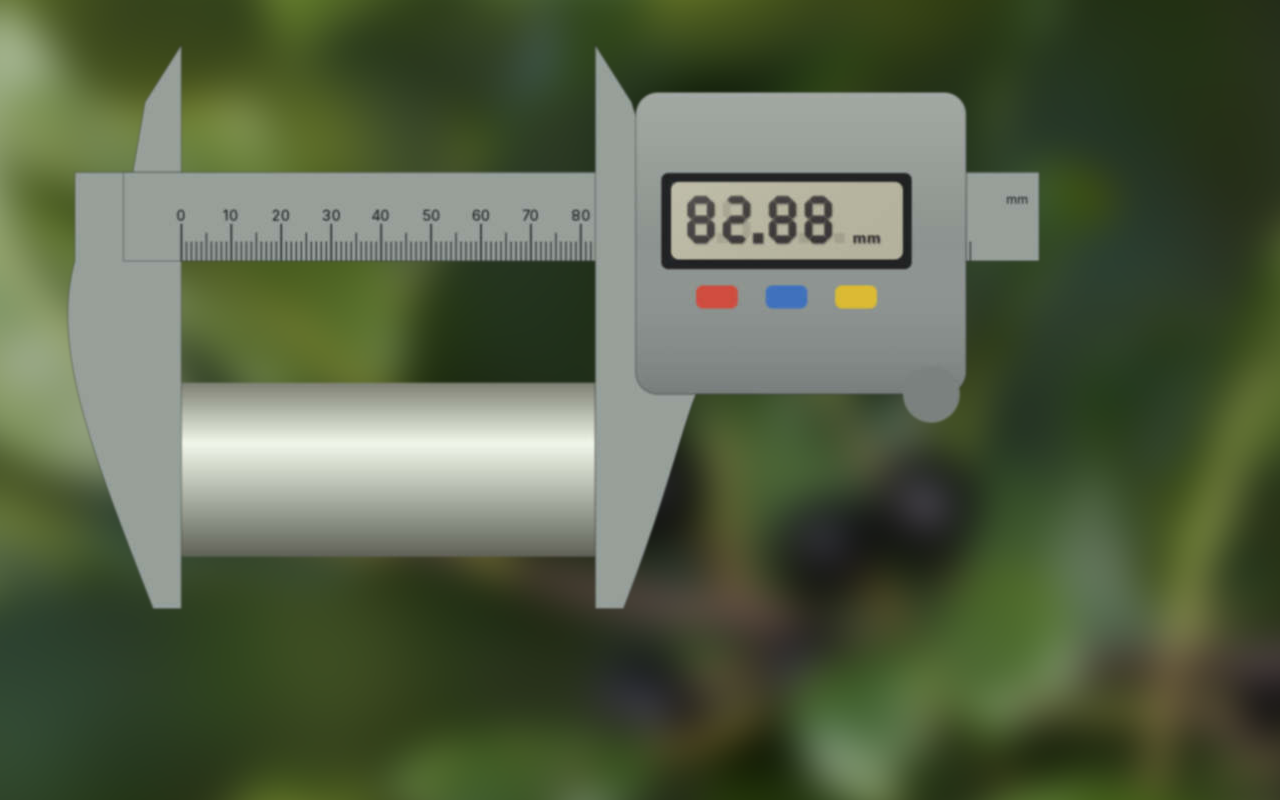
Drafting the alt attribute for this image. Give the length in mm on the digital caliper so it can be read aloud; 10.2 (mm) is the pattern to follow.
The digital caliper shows 82.88 (mm)
